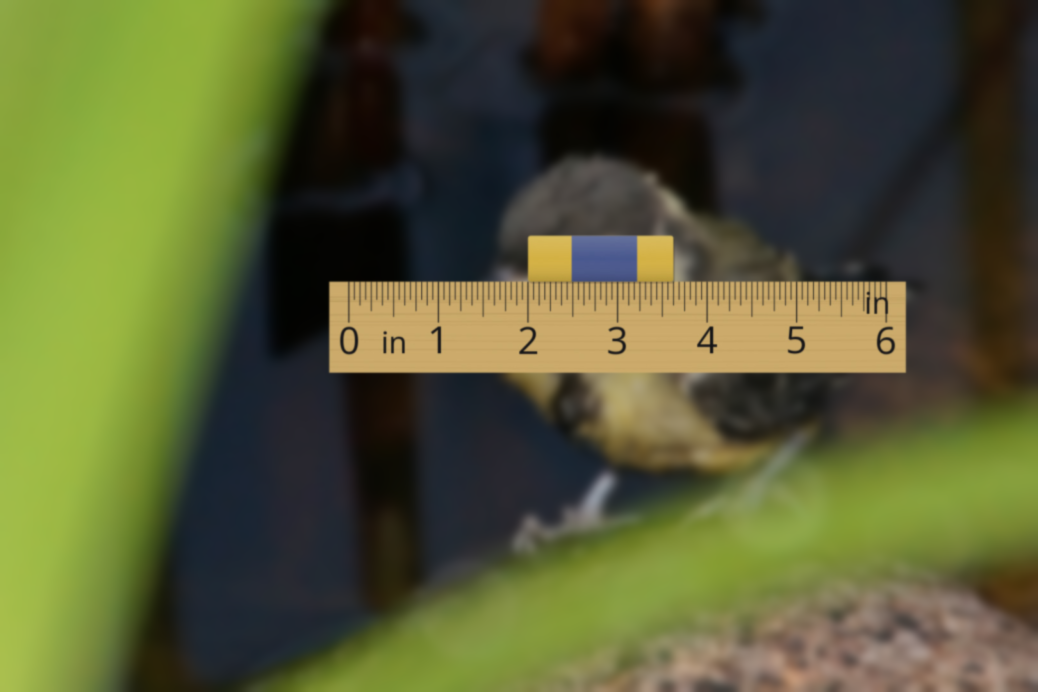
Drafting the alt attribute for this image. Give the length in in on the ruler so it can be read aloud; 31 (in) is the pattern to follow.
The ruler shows 1.625 (in)
